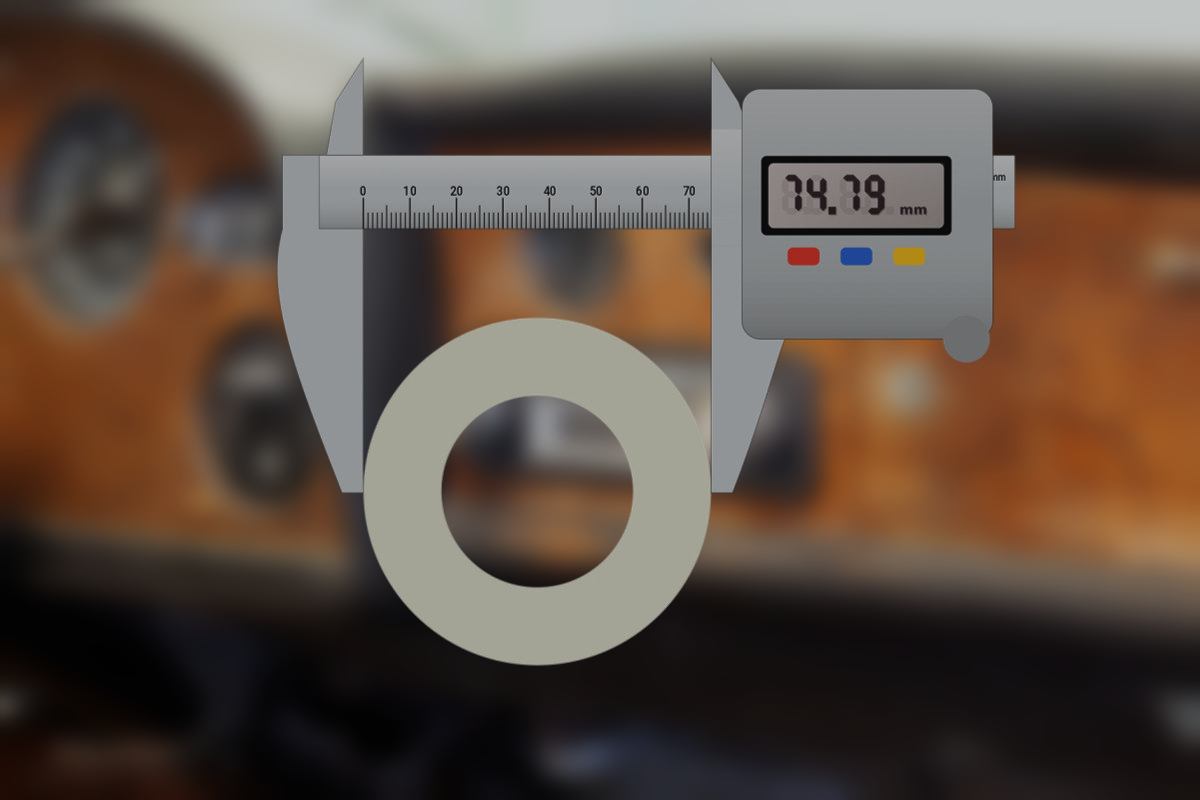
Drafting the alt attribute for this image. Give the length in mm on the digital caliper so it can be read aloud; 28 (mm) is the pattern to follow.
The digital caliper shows 74.79 (mm)
